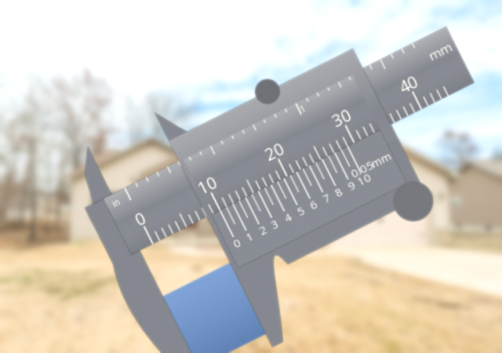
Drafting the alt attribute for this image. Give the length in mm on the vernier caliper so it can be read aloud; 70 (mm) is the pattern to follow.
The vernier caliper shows 10.0 (mm)
